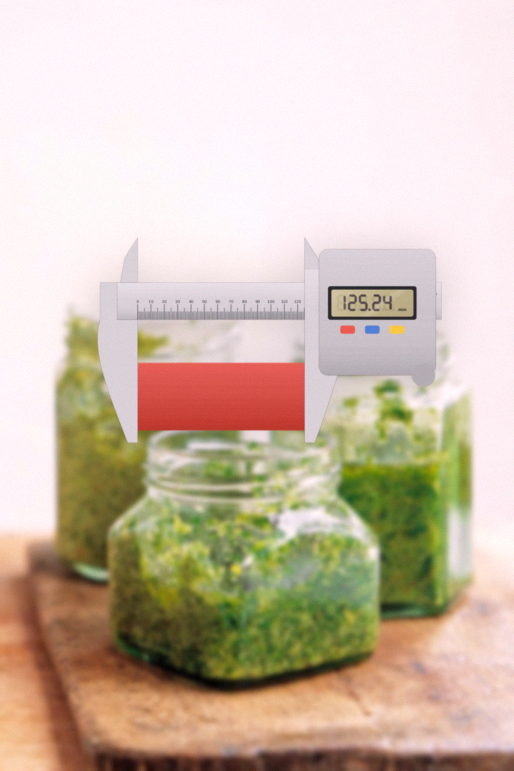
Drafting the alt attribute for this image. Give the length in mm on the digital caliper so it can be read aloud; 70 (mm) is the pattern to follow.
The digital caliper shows 125.24 (mm)
